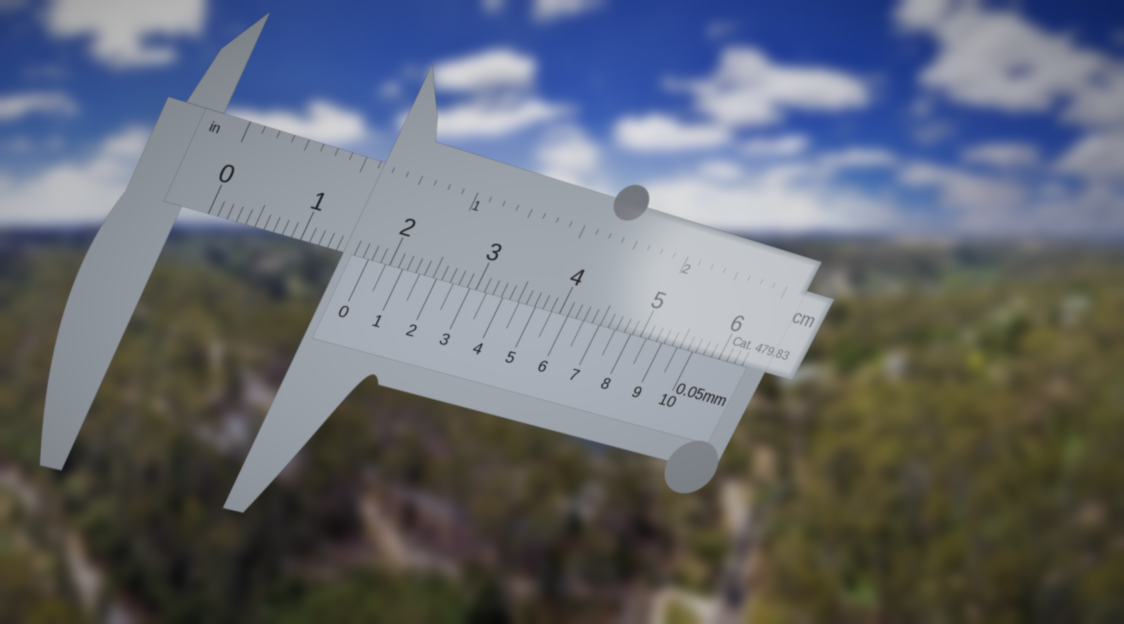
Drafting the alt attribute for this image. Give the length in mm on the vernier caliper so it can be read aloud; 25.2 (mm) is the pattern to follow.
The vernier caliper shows 17.6 (mm)
